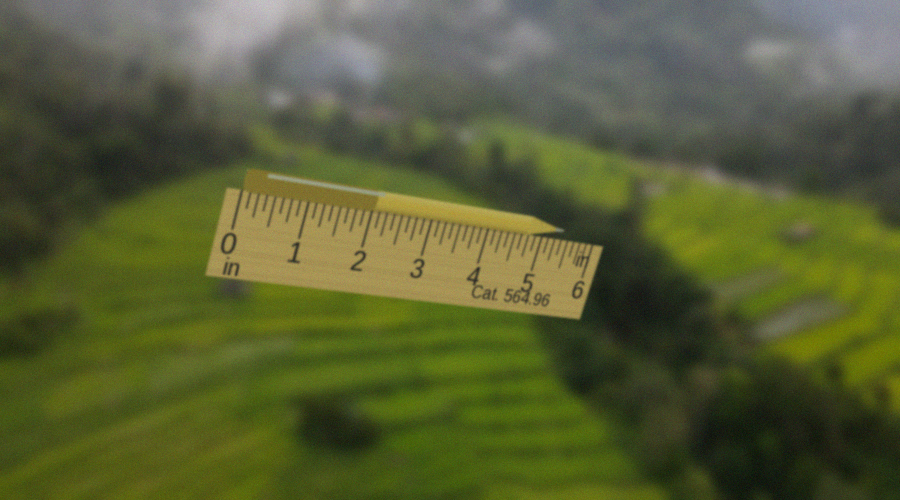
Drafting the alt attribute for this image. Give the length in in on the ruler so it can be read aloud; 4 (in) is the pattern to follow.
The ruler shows 5.375 (in)
